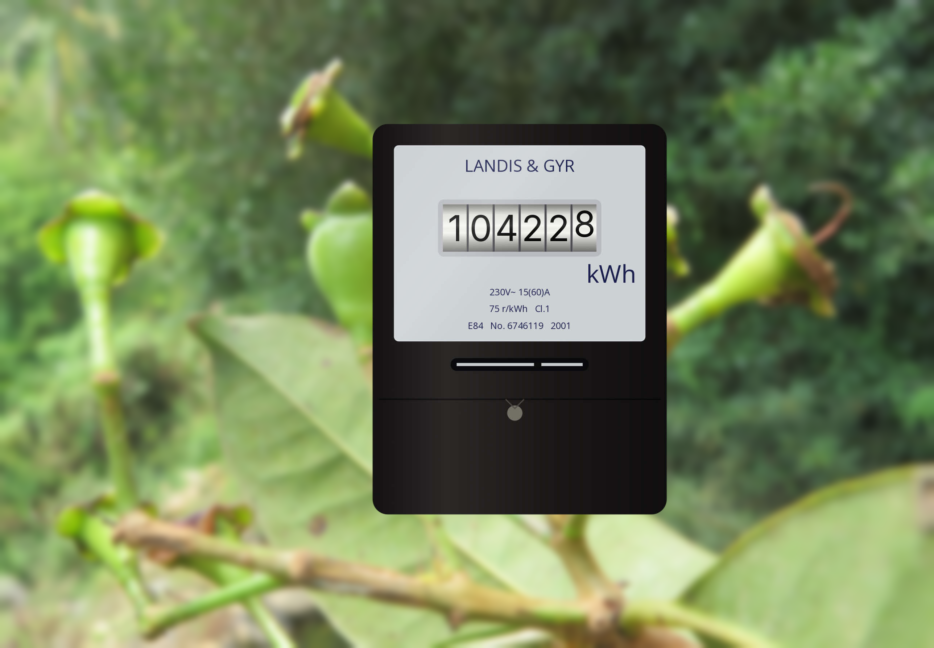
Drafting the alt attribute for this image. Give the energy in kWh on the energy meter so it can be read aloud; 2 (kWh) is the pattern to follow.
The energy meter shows 104228 (kWh)
